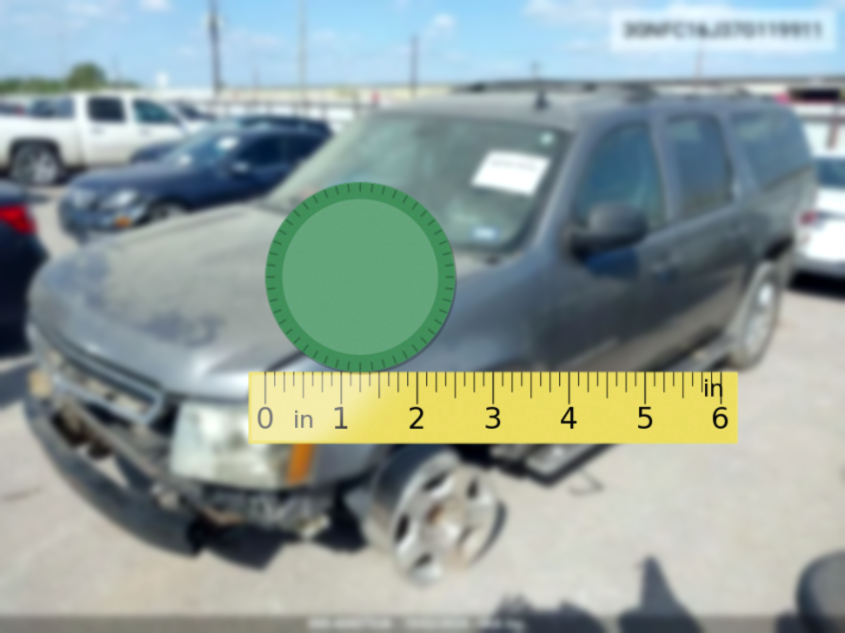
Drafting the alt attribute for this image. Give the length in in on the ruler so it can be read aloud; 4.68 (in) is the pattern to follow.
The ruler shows 2.5 (in)
